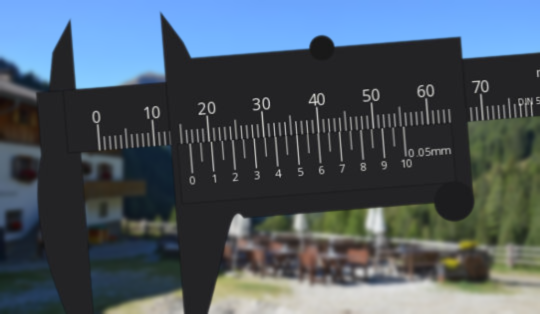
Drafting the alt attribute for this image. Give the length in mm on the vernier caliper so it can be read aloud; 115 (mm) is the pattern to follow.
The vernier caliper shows 16.5 (mm)
